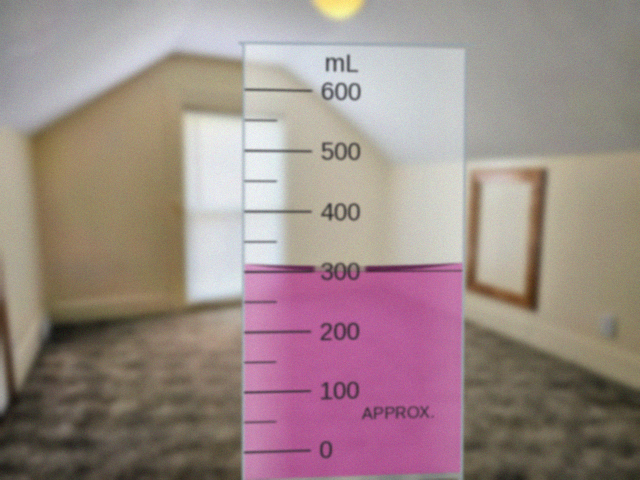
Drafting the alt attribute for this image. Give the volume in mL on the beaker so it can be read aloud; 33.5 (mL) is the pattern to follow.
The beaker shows 300 (mL)
